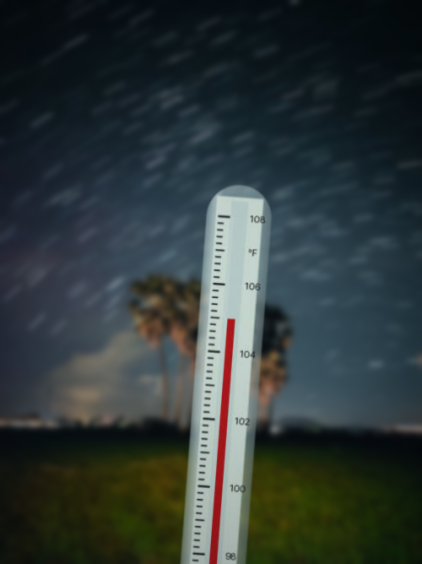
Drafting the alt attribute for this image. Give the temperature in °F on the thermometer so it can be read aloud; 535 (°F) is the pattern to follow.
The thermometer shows 105 (°F)
